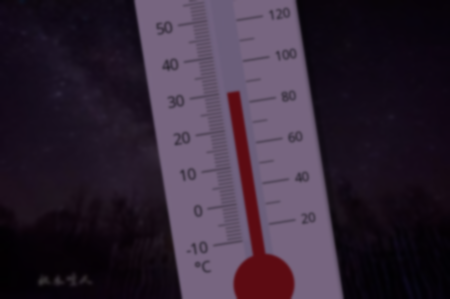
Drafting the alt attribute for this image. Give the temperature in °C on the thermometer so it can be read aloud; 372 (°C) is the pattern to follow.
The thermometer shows 30 (°C)
